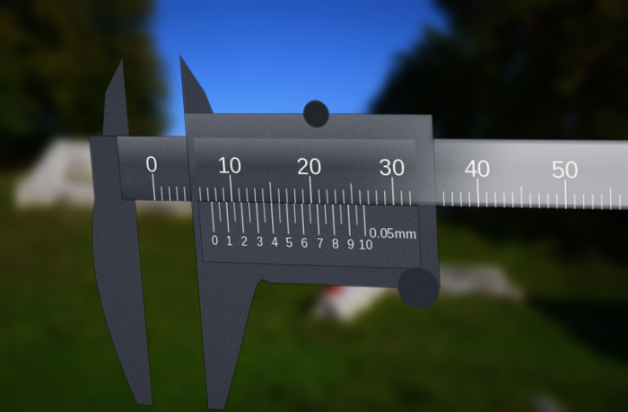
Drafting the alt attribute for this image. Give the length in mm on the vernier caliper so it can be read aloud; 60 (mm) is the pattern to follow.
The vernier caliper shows 7.4 (mm)
